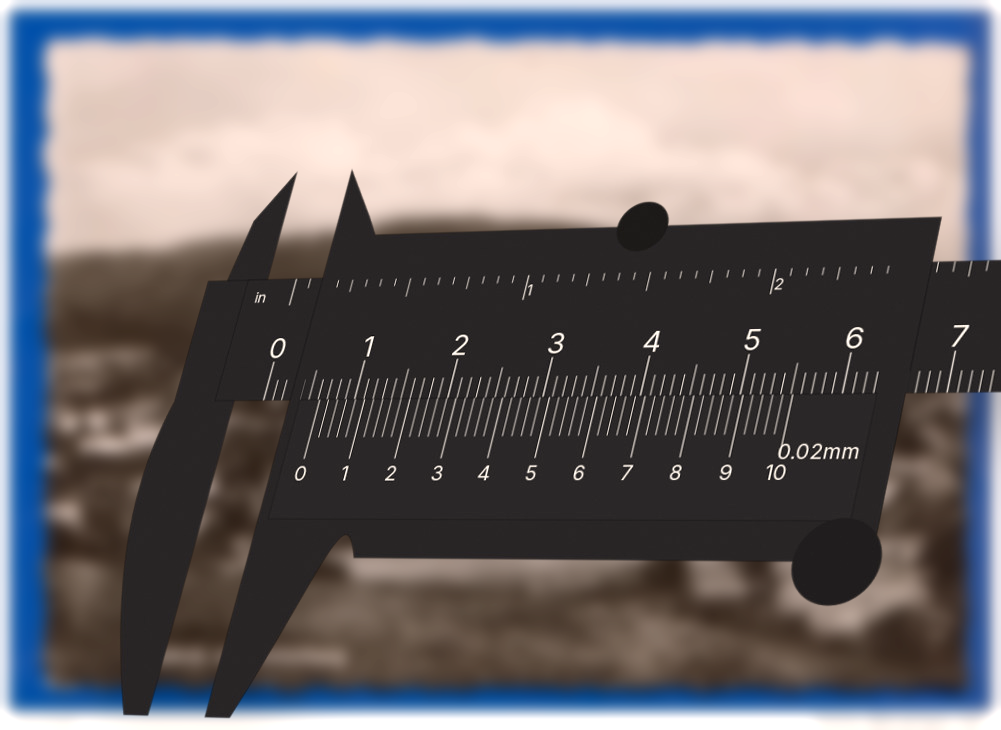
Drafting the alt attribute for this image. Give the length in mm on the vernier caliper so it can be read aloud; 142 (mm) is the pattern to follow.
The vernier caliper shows 6.2 (mm)
